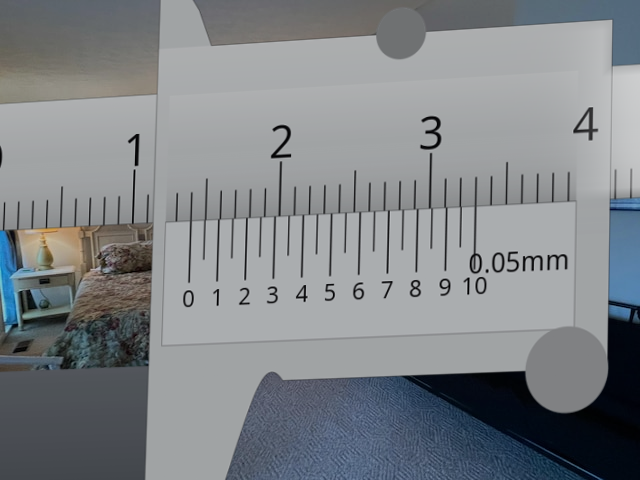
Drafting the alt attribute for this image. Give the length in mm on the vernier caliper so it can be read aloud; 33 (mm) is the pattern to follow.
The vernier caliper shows 14.0 (mm)
